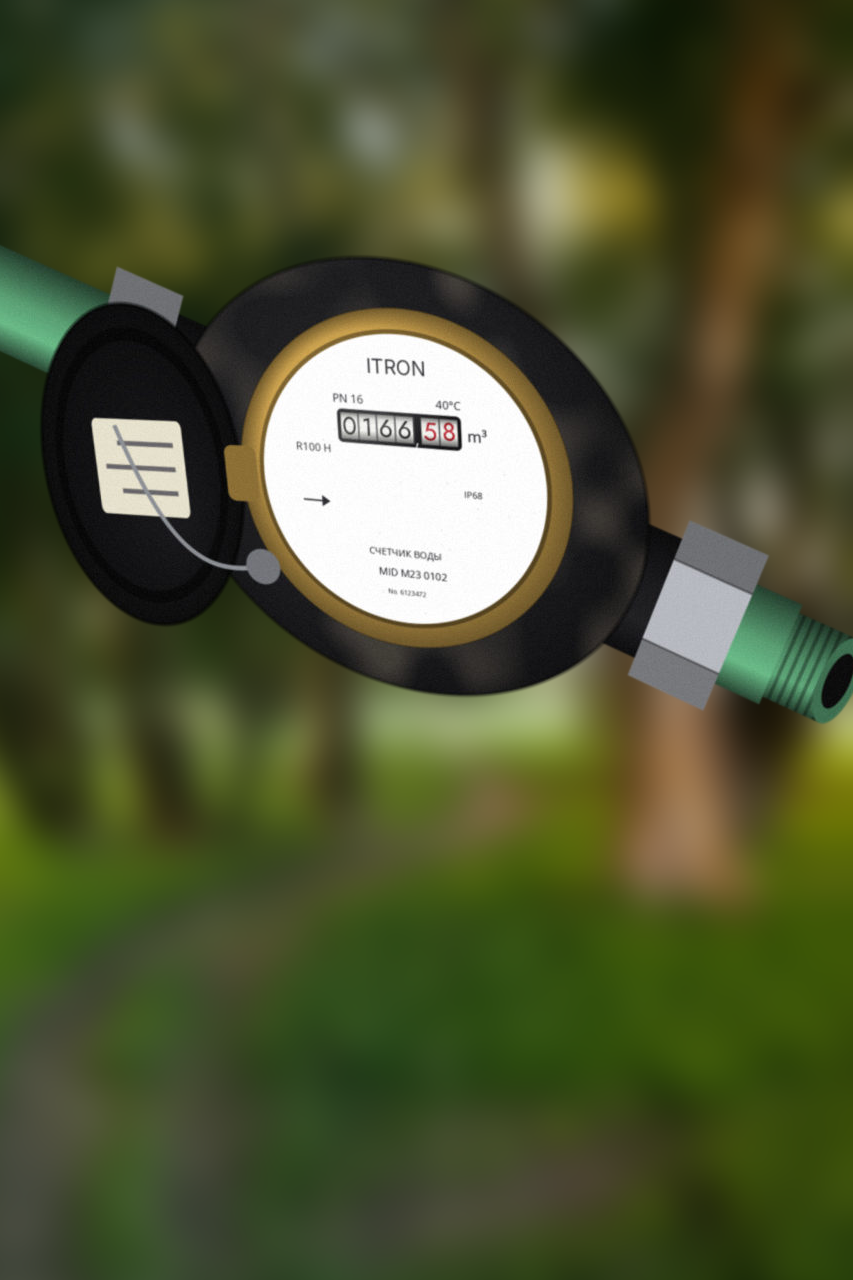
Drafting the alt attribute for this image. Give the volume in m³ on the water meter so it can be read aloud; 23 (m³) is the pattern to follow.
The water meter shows 166.58 (m³)
